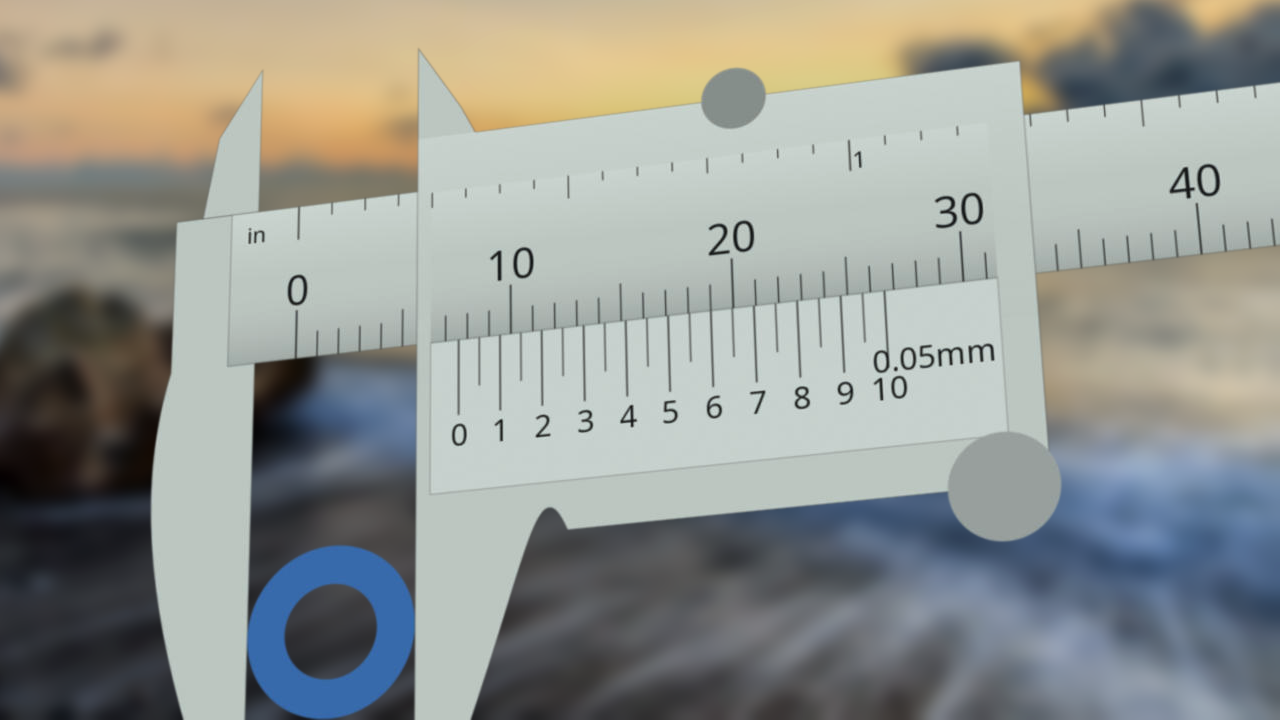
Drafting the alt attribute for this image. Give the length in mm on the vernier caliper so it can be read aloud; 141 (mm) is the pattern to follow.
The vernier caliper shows 7.6 (mm)
